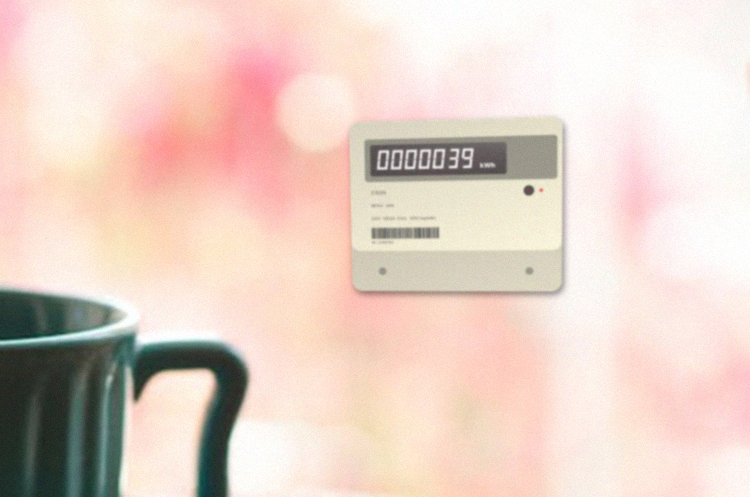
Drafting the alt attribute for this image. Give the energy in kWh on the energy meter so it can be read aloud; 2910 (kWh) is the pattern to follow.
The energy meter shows 39 (kWh)
